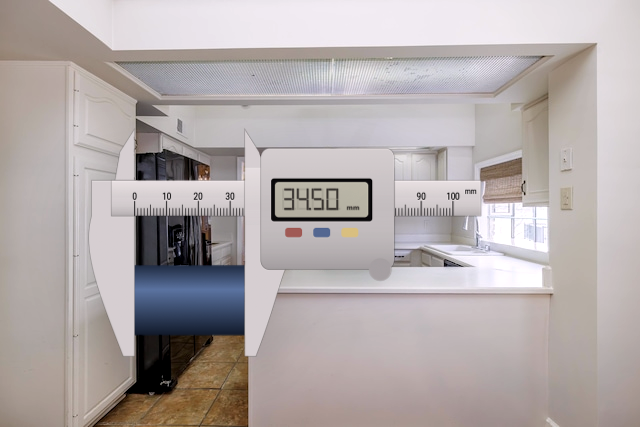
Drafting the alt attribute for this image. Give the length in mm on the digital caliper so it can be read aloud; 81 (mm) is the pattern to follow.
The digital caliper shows 34.50 (mm)
